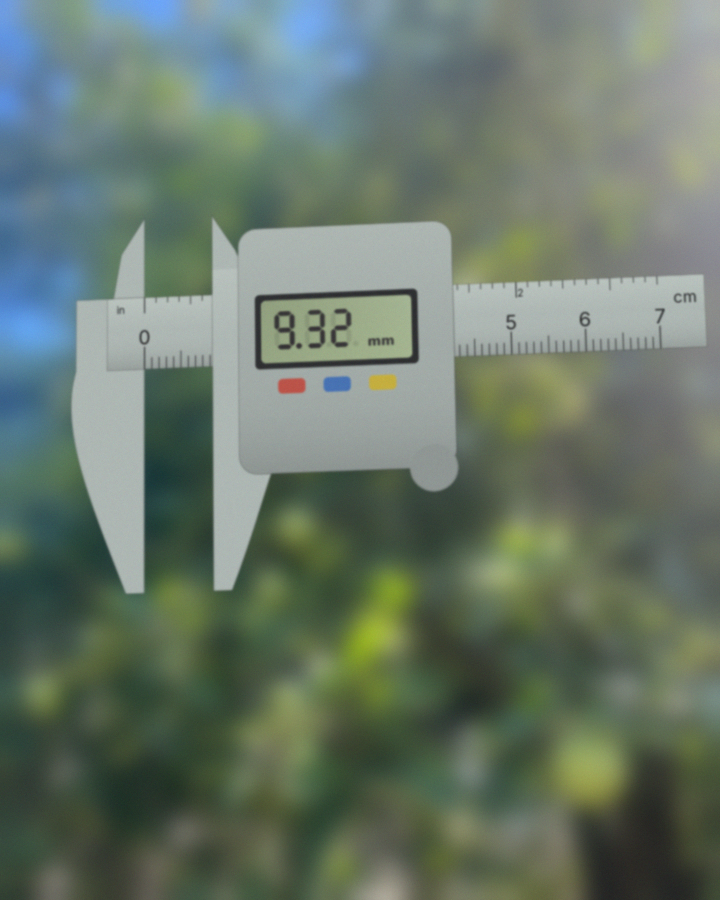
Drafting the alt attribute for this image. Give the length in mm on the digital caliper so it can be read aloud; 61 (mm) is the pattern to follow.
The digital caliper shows 9.32 (mm)
